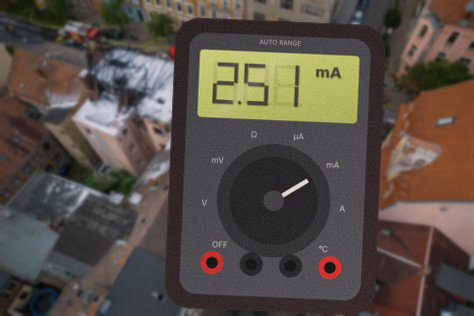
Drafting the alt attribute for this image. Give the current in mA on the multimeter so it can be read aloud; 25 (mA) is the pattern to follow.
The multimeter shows 2.51 (mA)
